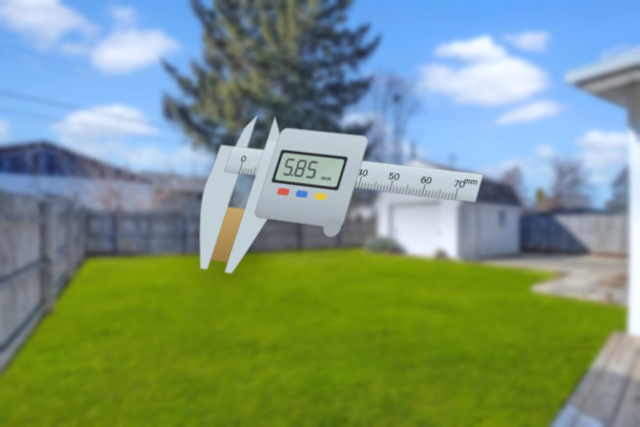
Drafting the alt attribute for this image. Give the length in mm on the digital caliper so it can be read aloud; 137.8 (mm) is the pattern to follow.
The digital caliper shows 5.85 (mm)
